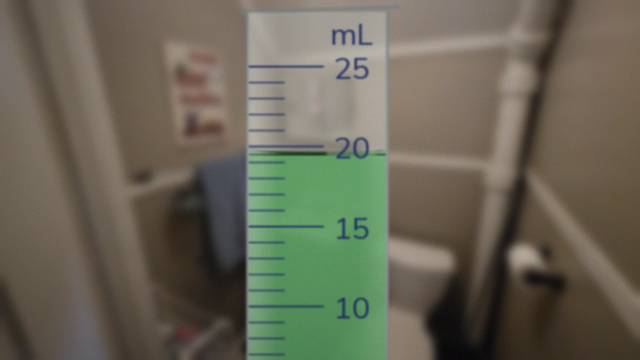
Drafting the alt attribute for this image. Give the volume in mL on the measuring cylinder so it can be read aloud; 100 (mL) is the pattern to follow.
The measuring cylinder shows 19.5 (mL)
